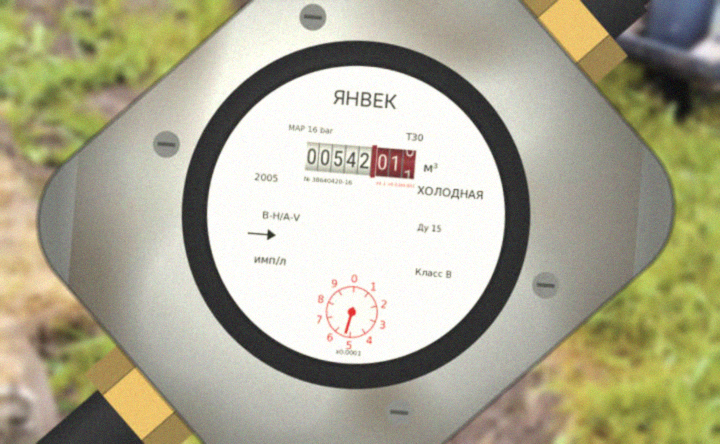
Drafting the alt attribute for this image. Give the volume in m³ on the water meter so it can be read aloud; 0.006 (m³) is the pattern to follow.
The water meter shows 542.0105 (m³)
